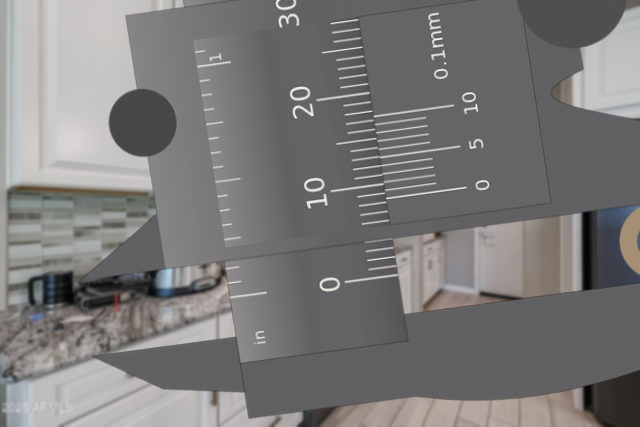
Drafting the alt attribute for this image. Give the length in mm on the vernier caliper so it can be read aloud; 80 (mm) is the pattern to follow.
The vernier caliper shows 8.4 (mm)
